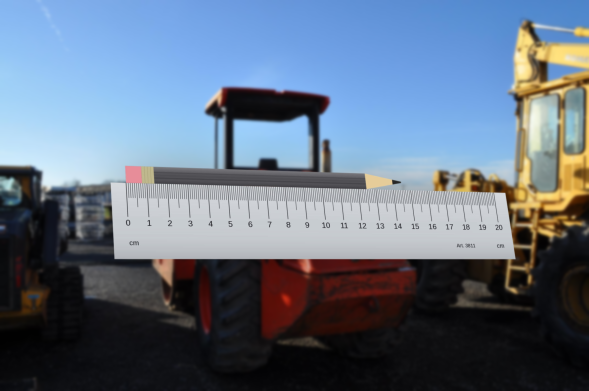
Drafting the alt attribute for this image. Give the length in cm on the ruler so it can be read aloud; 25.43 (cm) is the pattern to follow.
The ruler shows 14.5 (cm)
